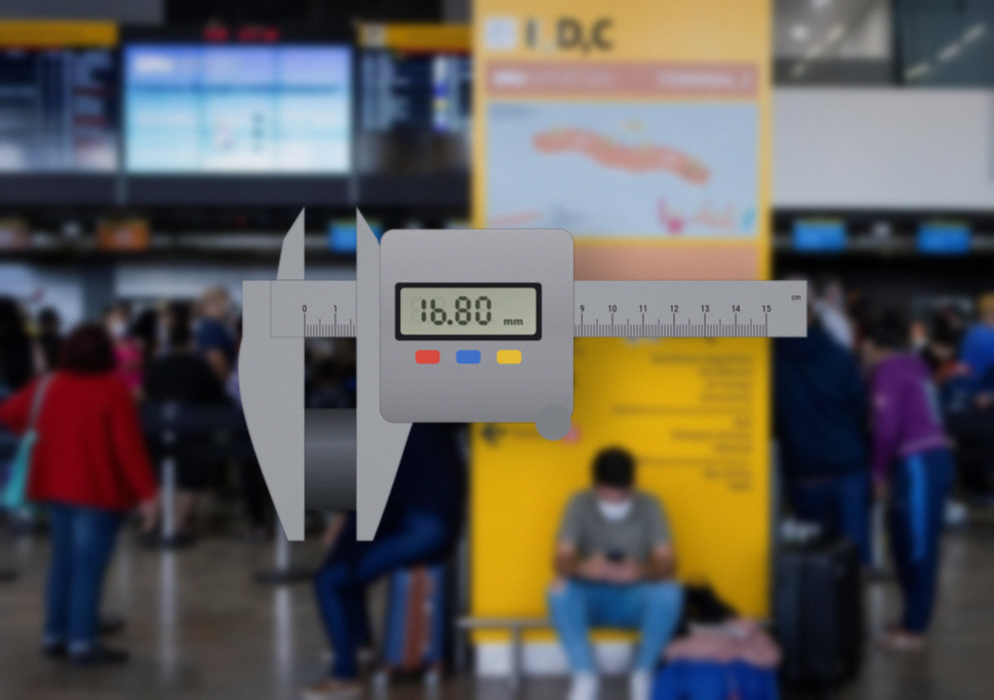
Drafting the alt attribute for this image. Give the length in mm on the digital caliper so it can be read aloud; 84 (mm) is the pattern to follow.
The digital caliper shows 16.80 (mm)
